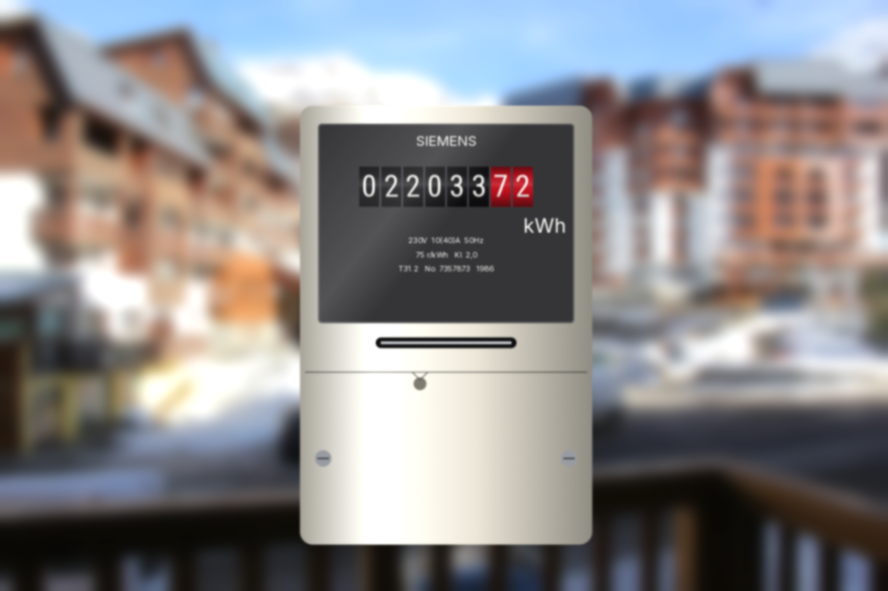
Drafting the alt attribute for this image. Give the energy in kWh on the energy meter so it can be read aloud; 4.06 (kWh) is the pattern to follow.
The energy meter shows 22033.72 (kWh)
